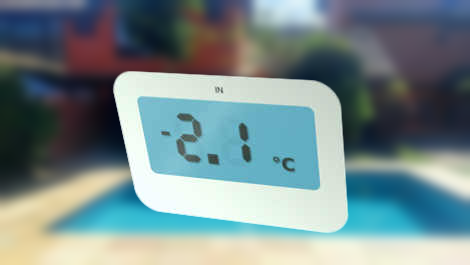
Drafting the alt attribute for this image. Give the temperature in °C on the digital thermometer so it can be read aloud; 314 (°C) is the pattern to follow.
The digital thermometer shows -2.1 (°C)
